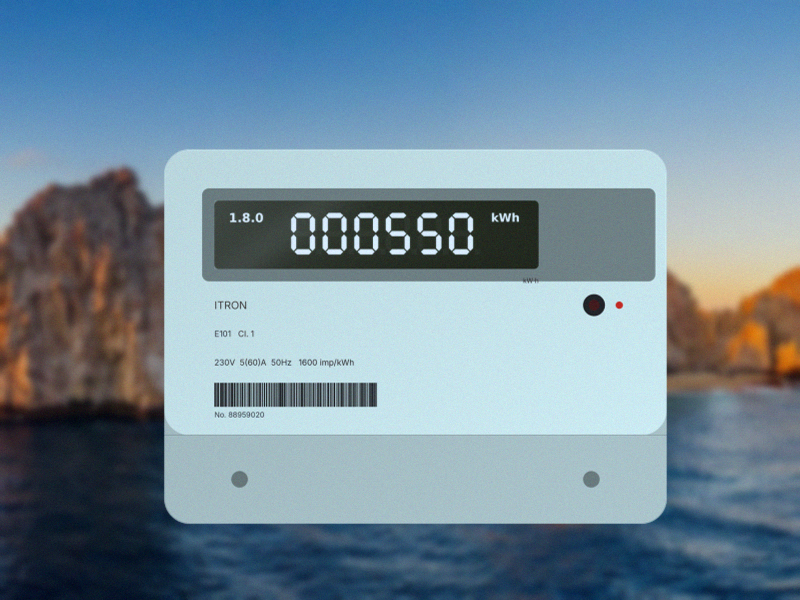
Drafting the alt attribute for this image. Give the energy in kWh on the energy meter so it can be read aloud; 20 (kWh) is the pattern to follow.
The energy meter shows 550 (kWh)
